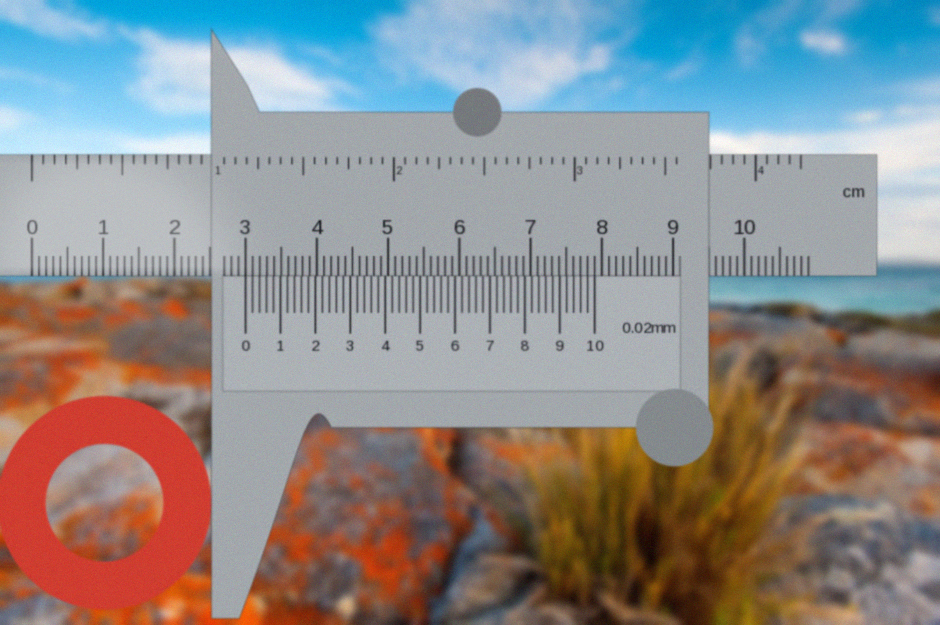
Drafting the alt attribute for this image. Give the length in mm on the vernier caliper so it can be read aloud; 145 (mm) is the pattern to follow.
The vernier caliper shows 30.0 (mm)
